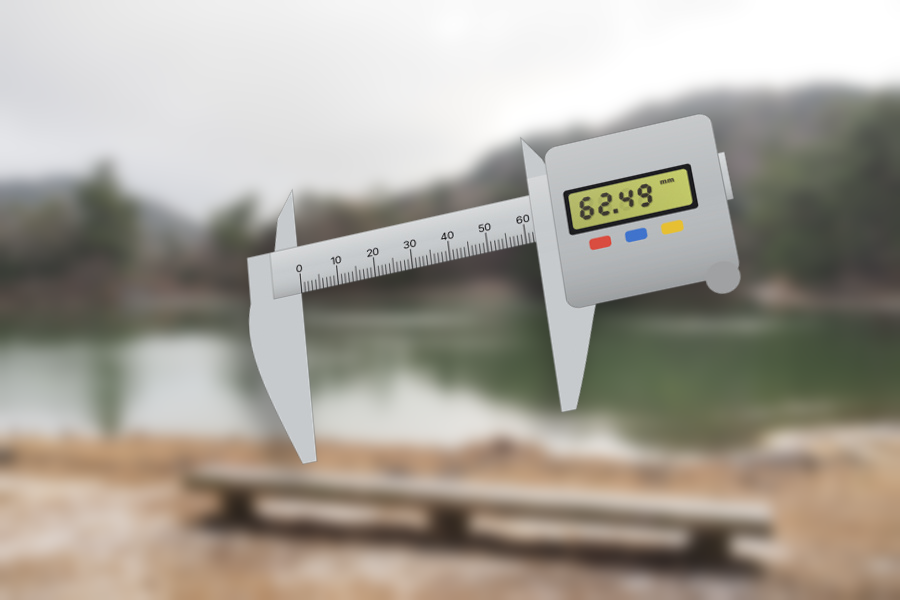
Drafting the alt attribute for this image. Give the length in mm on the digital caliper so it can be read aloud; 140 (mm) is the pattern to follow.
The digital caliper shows 62.49 (mm)
